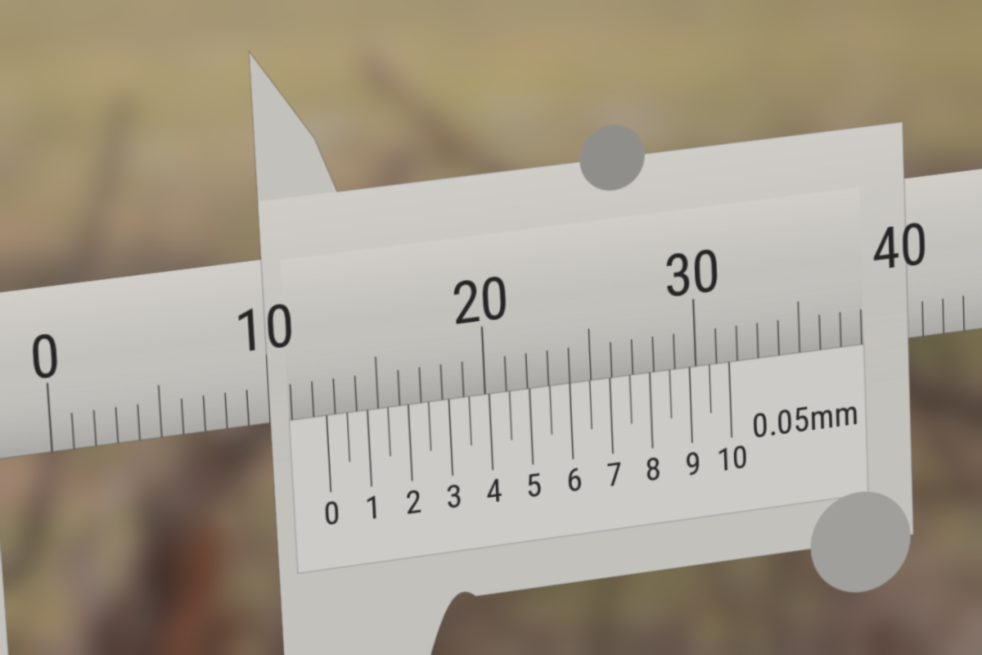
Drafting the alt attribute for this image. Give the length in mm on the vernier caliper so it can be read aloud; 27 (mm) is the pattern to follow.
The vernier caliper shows 12.6 (mm)
